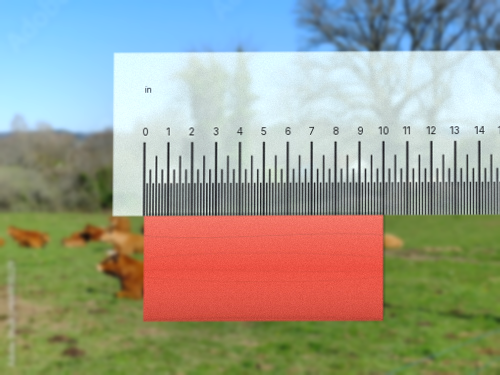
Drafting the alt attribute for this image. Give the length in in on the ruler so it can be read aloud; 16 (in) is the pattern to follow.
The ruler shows 10 (in)
